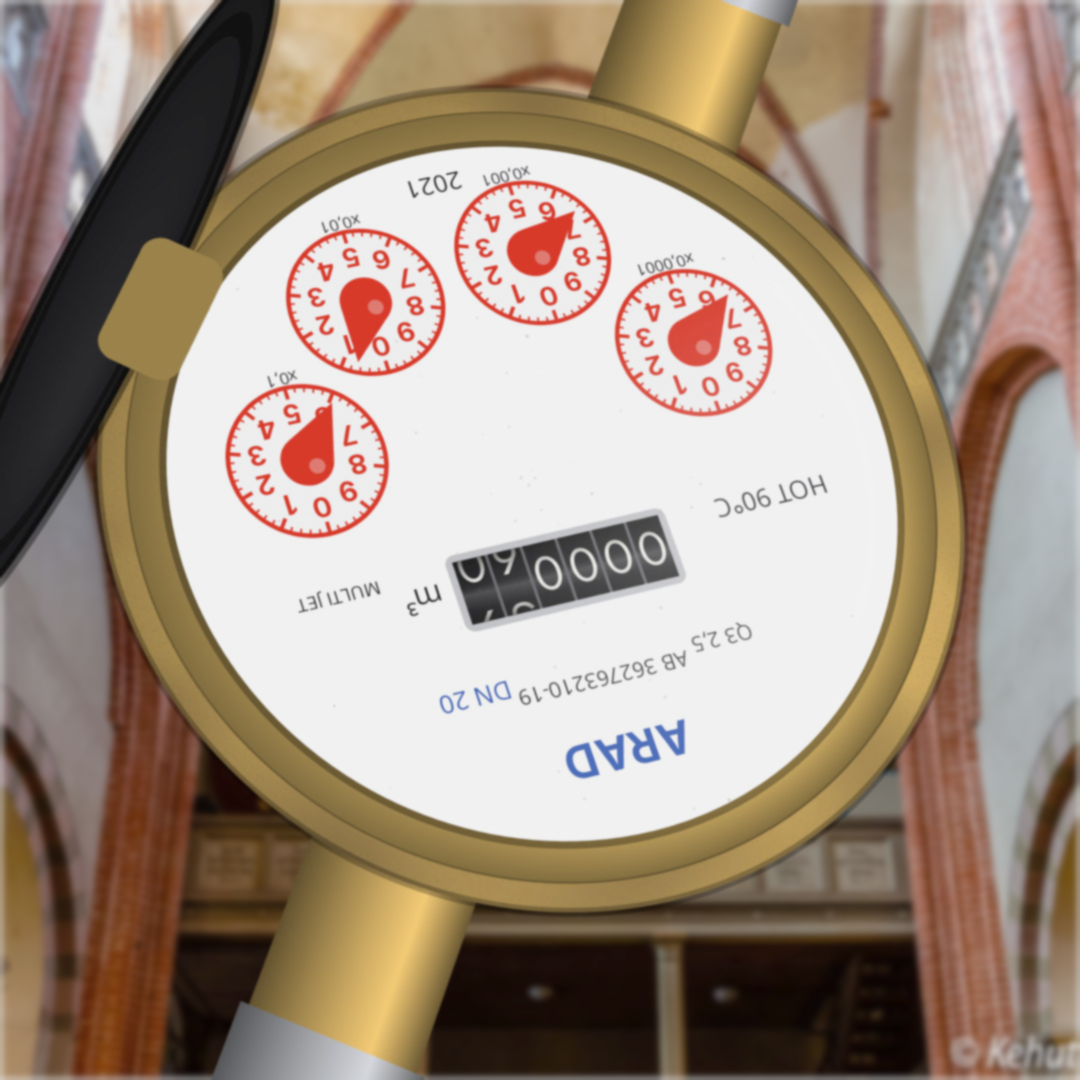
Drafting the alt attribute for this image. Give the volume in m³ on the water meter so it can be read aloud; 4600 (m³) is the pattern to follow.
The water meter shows 59.6066 (m³)
